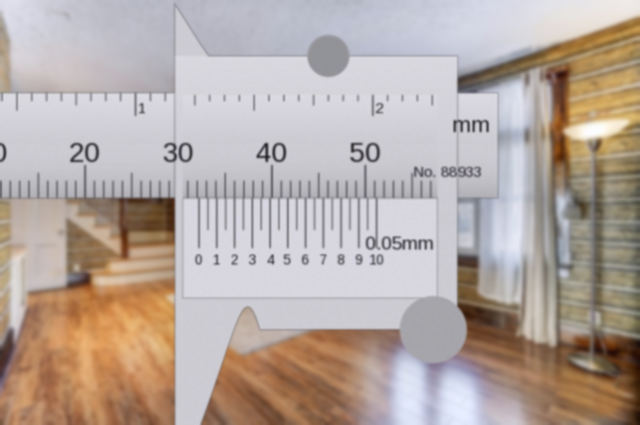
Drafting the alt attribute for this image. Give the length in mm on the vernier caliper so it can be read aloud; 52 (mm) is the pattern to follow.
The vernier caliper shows 32.2 (mm)
